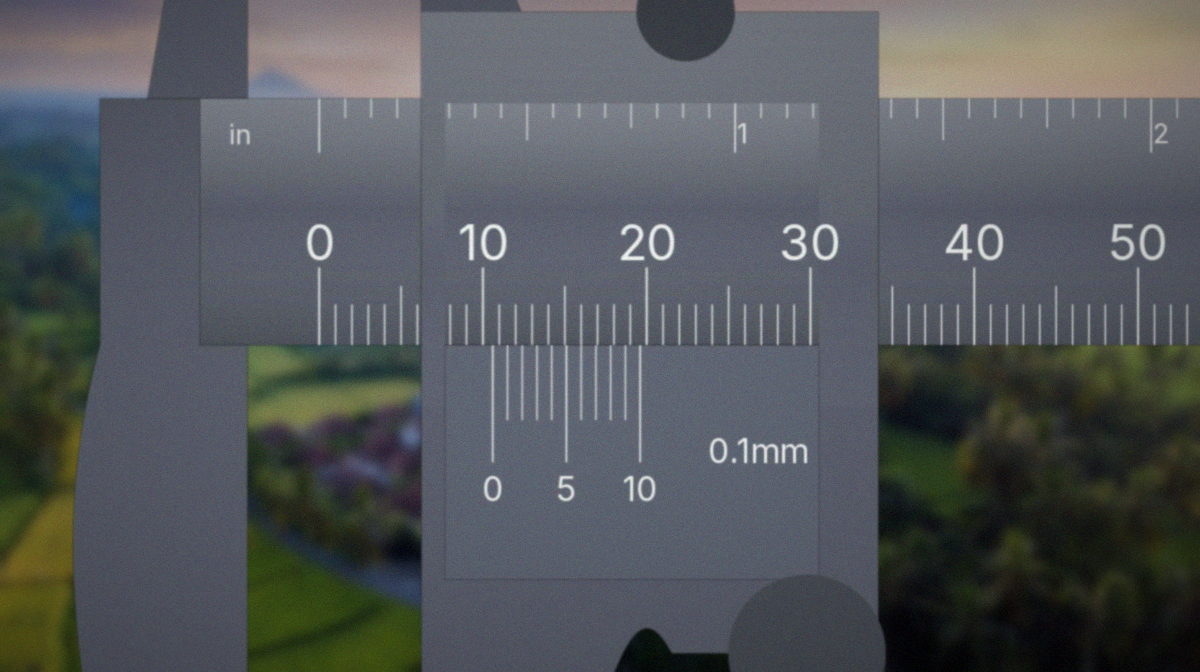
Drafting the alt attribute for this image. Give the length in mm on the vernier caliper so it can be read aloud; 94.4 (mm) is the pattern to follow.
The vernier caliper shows 10.6 (mm)
